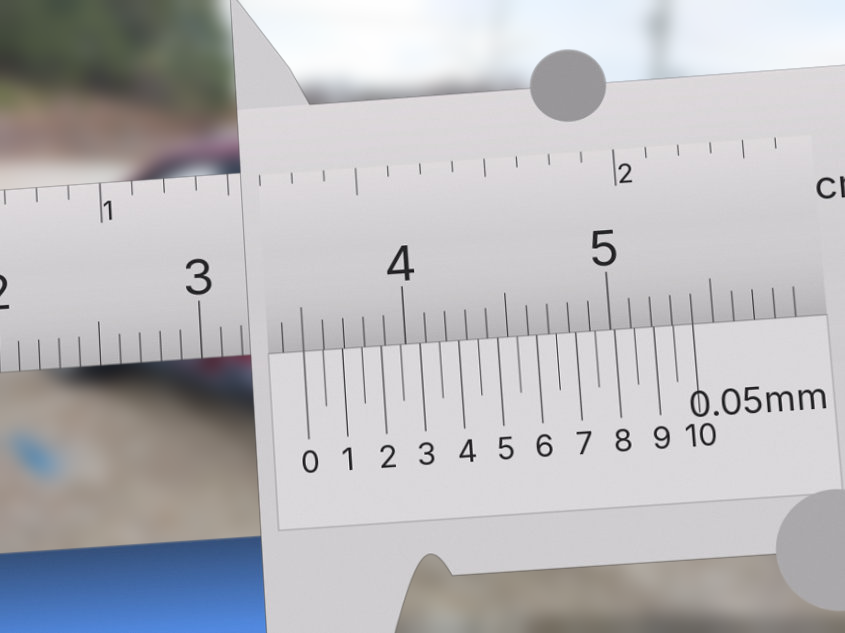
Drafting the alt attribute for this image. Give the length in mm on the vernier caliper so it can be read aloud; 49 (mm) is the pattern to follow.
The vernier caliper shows 35.0 (mm)
